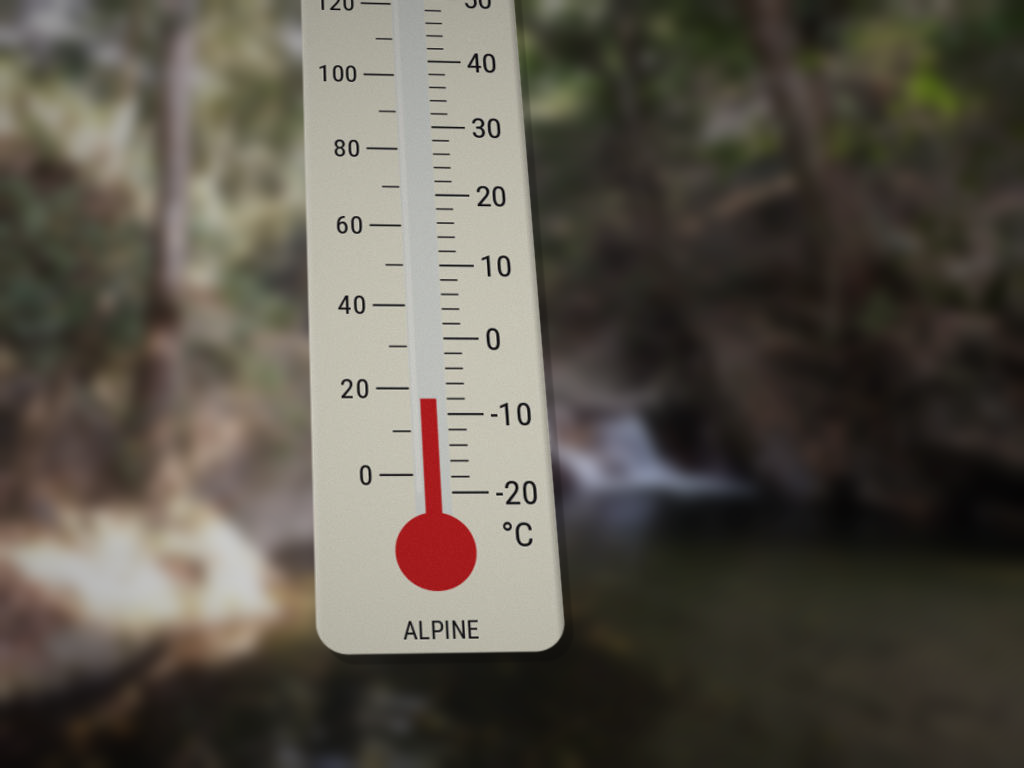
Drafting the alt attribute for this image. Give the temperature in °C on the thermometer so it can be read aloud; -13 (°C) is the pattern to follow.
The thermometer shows -8 (°C)
